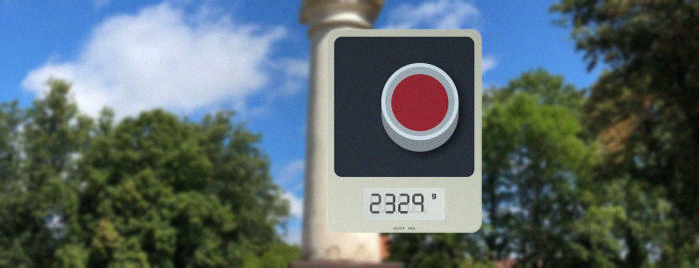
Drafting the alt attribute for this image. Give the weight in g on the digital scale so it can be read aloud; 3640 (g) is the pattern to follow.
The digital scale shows 2329 (g)
